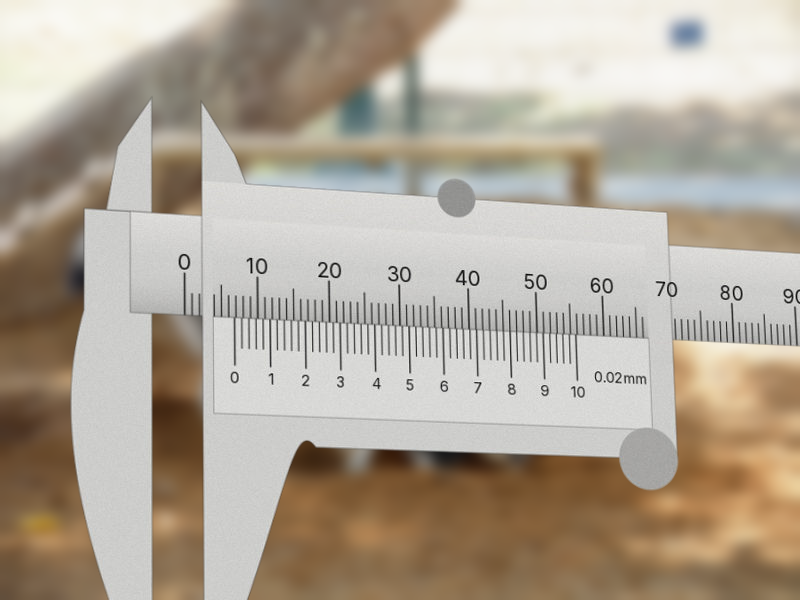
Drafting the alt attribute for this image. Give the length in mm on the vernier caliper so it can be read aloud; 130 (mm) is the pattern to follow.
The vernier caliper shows 6.8 (mm)
